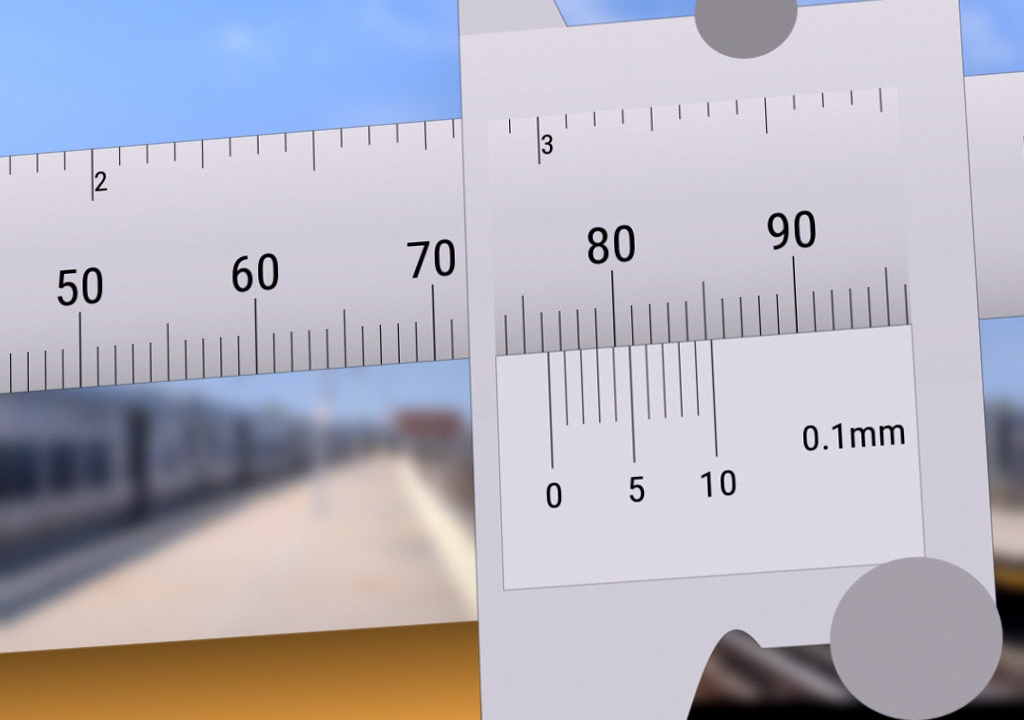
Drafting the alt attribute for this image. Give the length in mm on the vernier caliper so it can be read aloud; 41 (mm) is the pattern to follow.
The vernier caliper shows 76.3 (mm)
